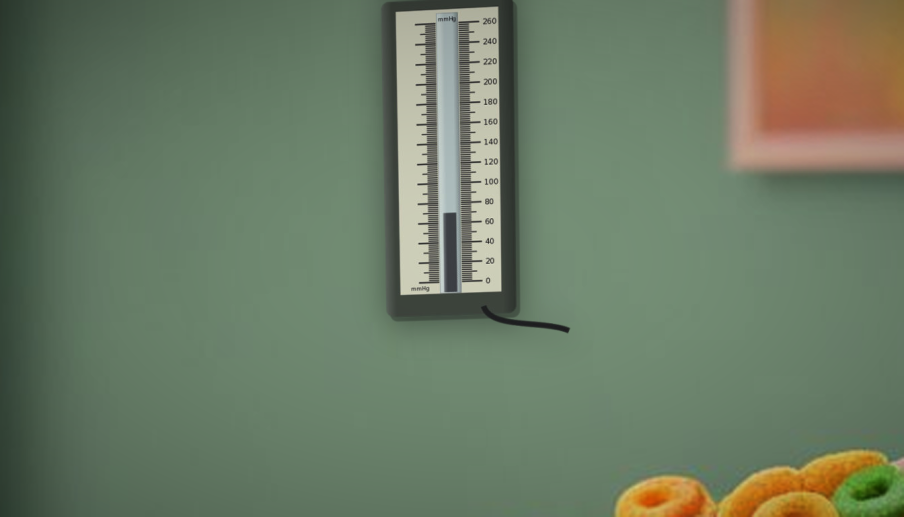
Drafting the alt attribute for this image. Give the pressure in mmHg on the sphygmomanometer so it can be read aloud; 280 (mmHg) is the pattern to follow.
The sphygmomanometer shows 70 (mmHg)
